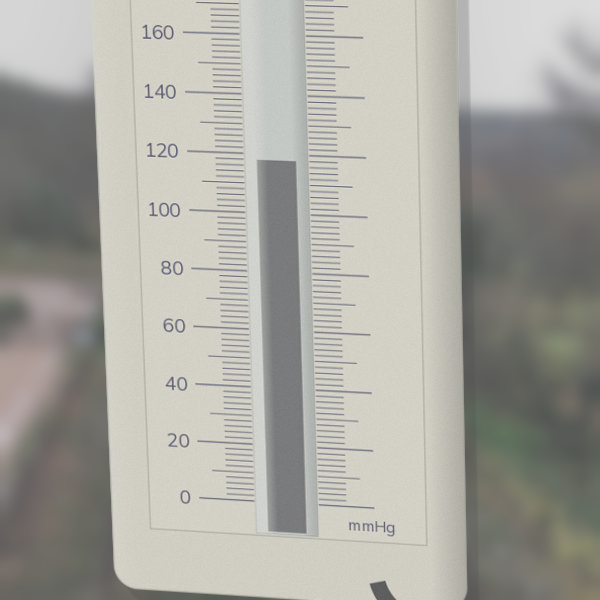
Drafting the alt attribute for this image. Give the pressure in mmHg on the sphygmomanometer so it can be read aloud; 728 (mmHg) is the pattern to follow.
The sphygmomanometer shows 118 (mmHg)
